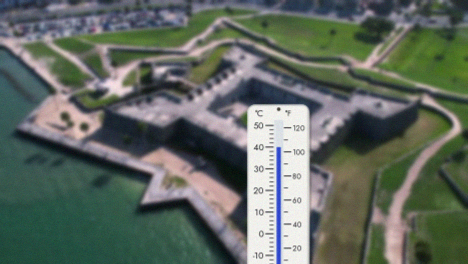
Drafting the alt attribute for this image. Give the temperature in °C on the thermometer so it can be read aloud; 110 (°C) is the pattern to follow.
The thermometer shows 40 (°C)
